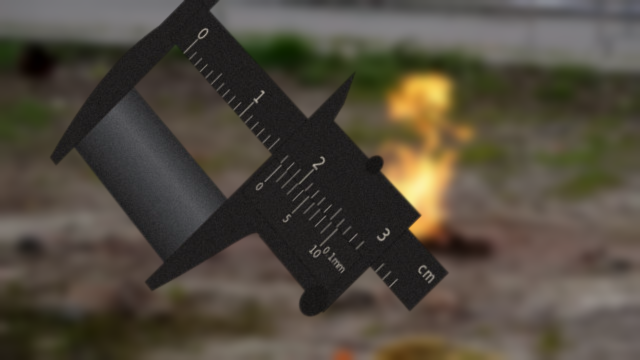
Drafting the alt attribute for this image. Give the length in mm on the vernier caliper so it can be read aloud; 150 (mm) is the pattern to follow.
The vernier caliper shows 17.2 (mm)
